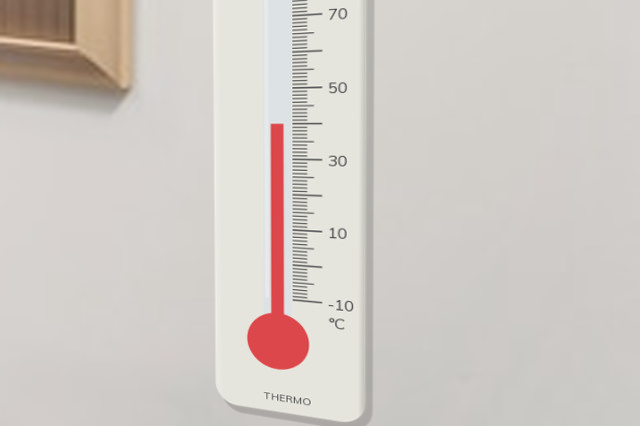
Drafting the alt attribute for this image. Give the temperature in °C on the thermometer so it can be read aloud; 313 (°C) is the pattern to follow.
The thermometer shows 40 (°C)
